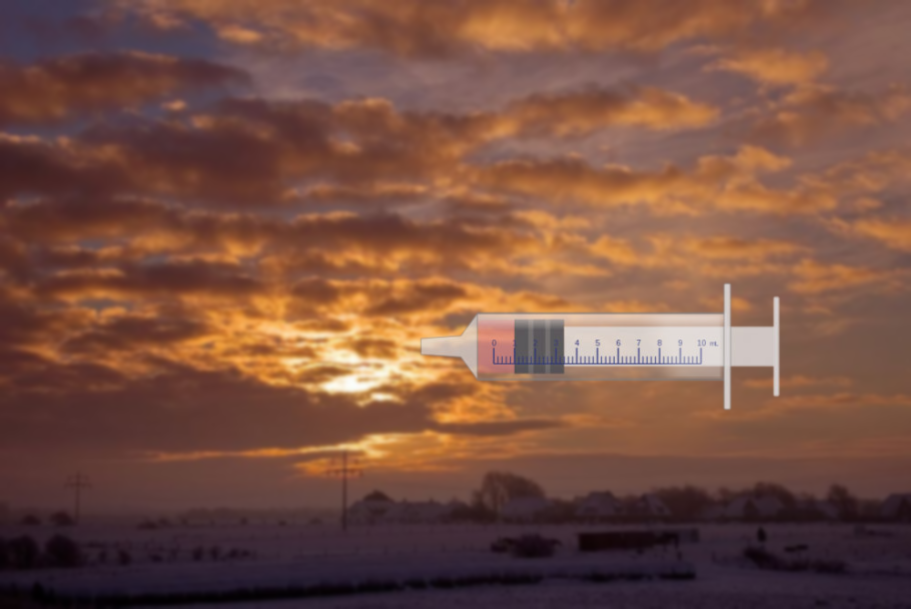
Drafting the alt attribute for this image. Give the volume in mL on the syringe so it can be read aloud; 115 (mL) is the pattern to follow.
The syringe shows 1 (mL)
